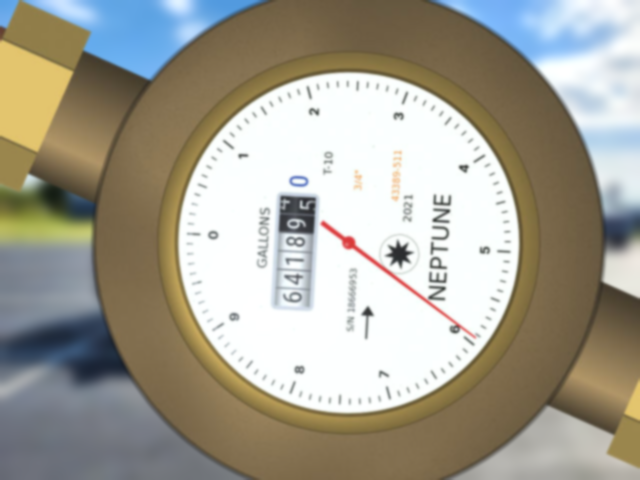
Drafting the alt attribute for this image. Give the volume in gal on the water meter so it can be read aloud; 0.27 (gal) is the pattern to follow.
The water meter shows 6418945.9 (gal)
